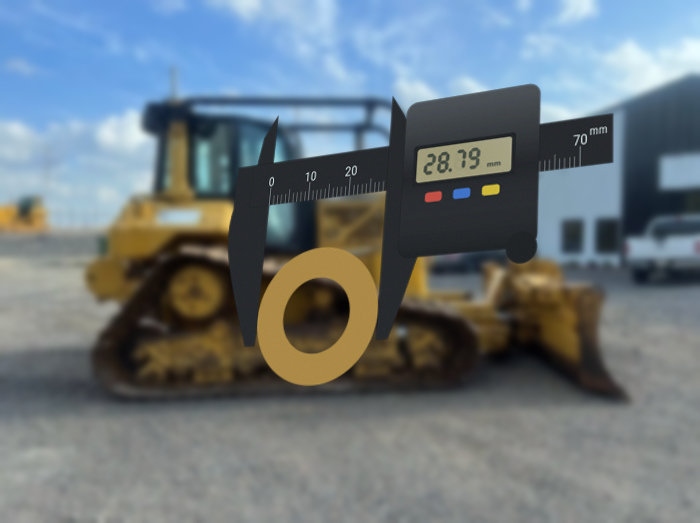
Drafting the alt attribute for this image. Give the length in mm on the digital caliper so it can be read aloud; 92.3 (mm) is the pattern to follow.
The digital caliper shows 28.79 (mm)
